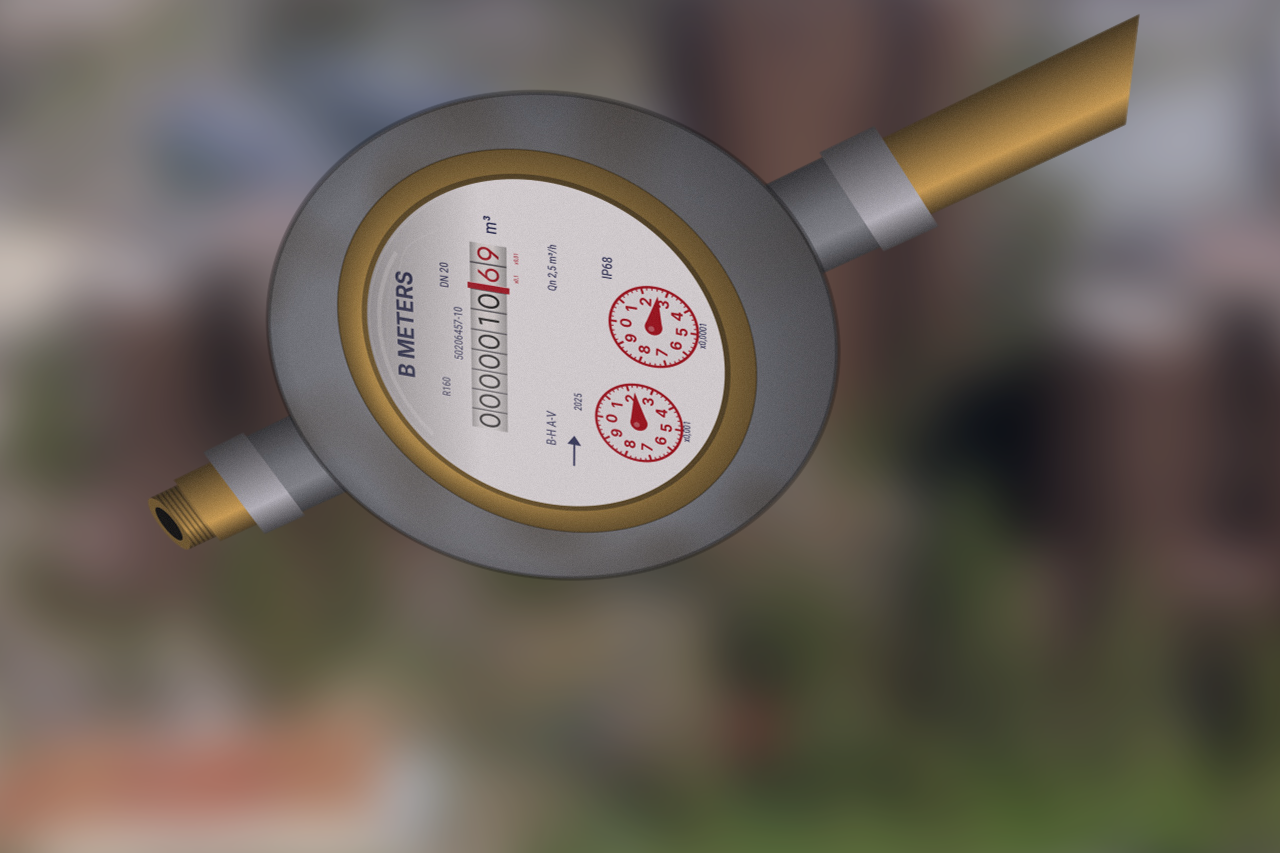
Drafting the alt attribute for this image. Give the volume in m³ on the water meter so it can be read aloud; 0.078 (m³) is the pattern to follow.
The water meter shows 10.6922 (m³)
